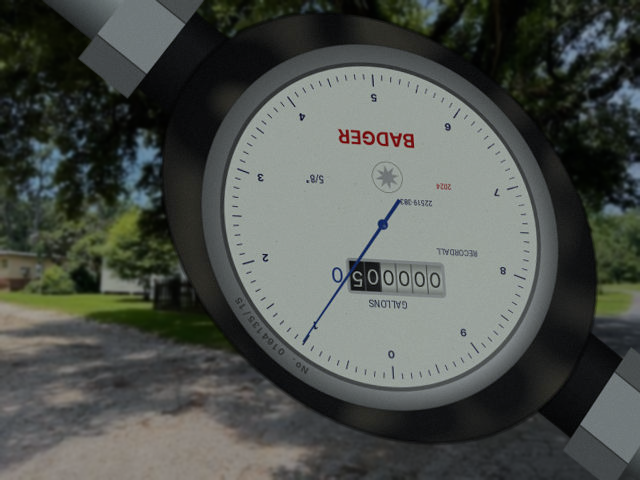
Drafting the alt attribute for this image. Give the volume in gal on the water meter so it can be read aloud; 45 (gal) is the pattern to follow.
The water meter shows 51.0 (gal)
